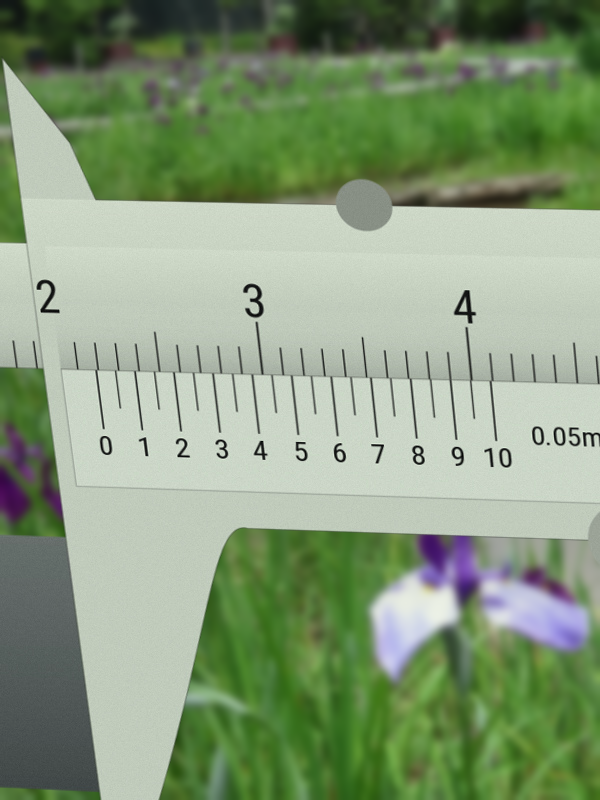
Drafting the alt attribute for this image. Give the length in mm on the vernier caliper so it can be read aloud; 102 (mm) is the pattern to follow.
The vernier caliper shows 21.9 (mm)
